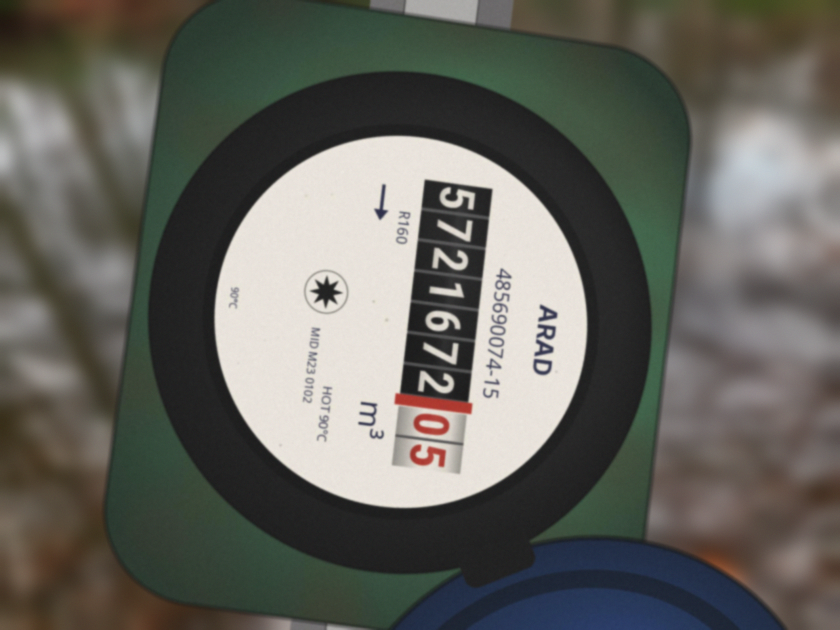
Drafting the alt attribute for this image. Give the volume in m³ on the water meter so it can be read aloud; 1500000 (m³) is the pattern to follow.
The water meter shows 5721672.05 (m³)
